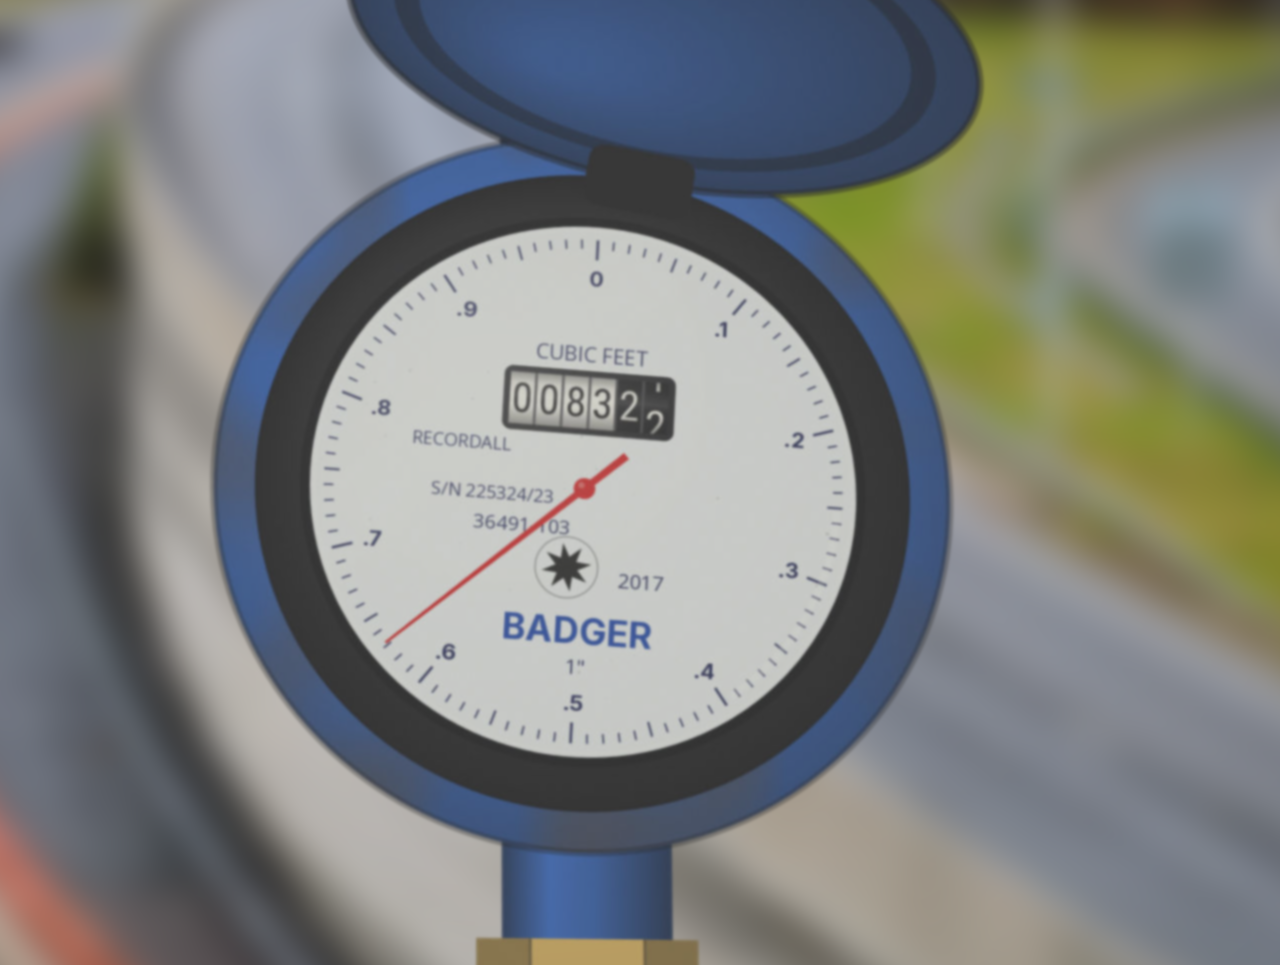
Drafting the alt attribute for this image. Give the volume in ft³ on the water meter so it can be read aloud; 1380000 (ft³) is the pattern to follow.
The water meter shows 8321.63 (ft³)
